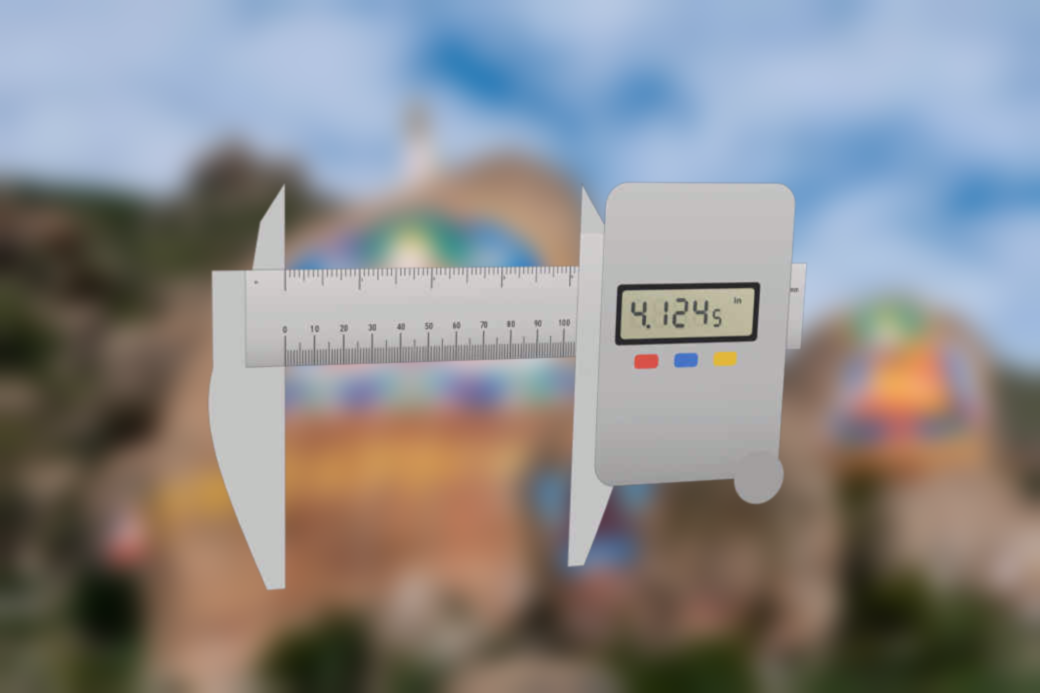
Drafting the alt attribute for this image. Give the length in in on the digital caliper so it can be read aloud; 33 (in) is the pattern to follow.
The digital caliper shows 4.1245 (in)
